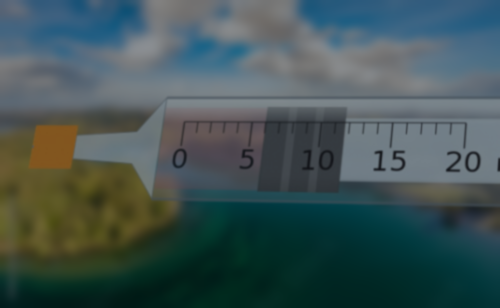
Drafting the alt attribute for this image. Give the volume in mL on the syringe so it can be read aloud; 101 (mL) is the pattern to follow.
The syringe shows 6 (mL)
